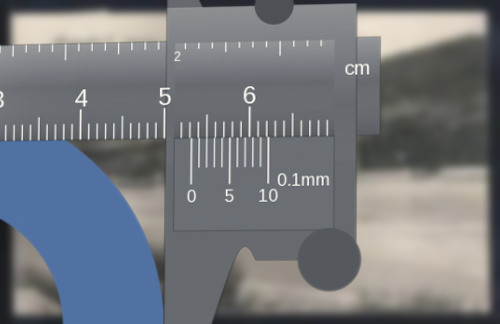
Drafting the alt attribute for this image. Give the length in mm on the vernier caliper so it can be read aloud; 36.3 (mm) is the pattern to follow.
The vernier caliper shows 53.2 (mm)
